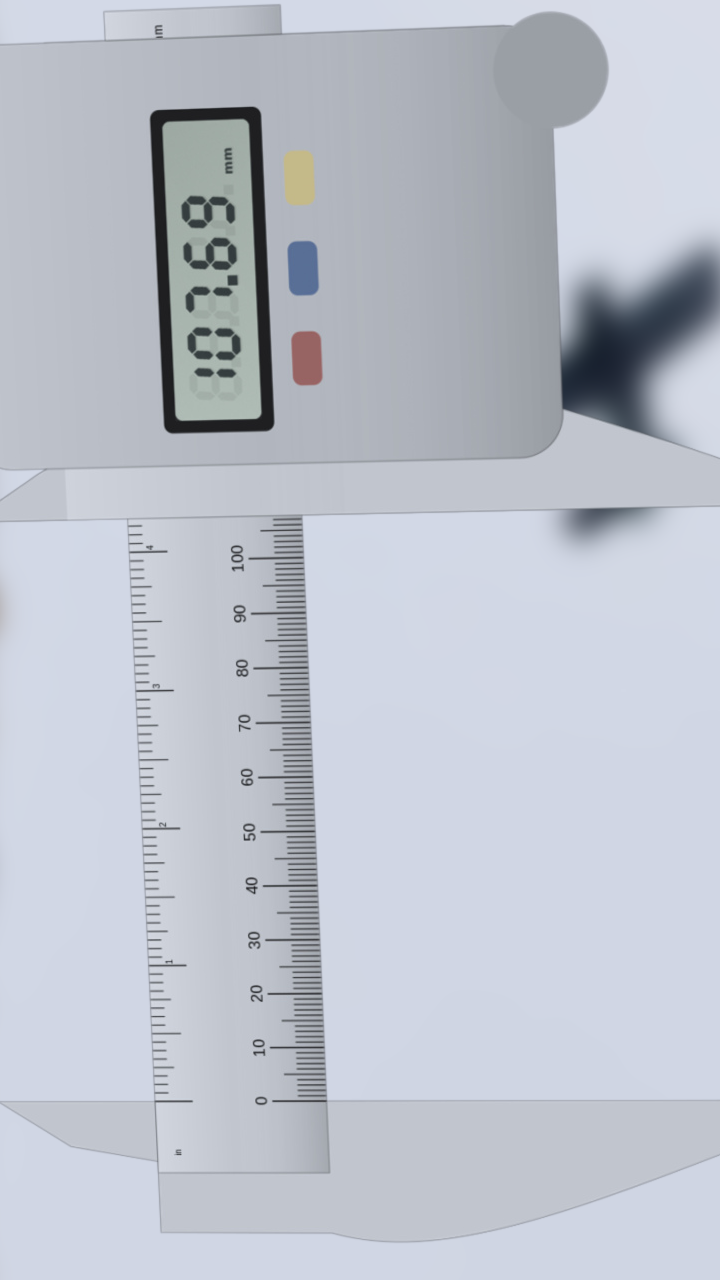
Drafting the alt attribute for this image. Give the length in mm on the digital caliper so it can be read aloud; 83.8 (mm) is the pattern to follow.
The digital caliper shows 107.69 (mm)
